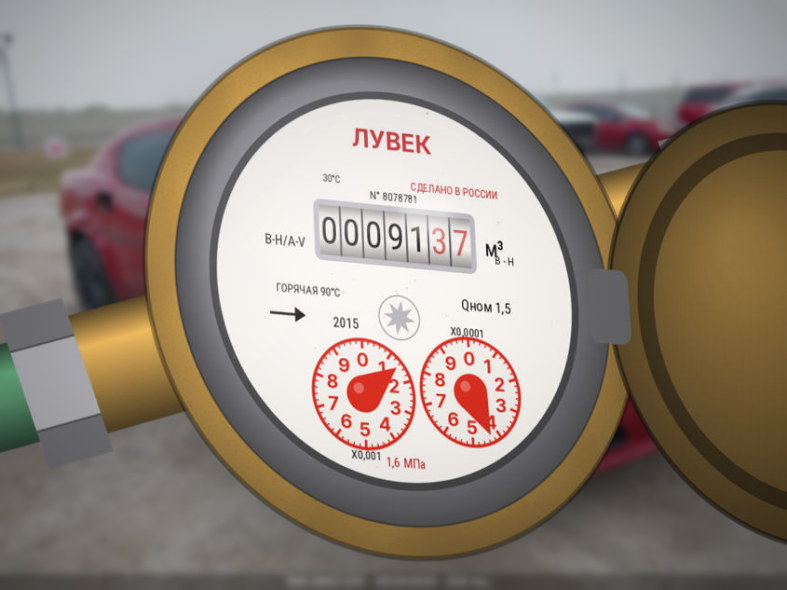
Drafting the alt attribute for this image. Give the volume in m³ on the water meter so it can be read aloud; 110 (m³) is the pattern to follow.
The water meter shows 91.3714 (m³)
